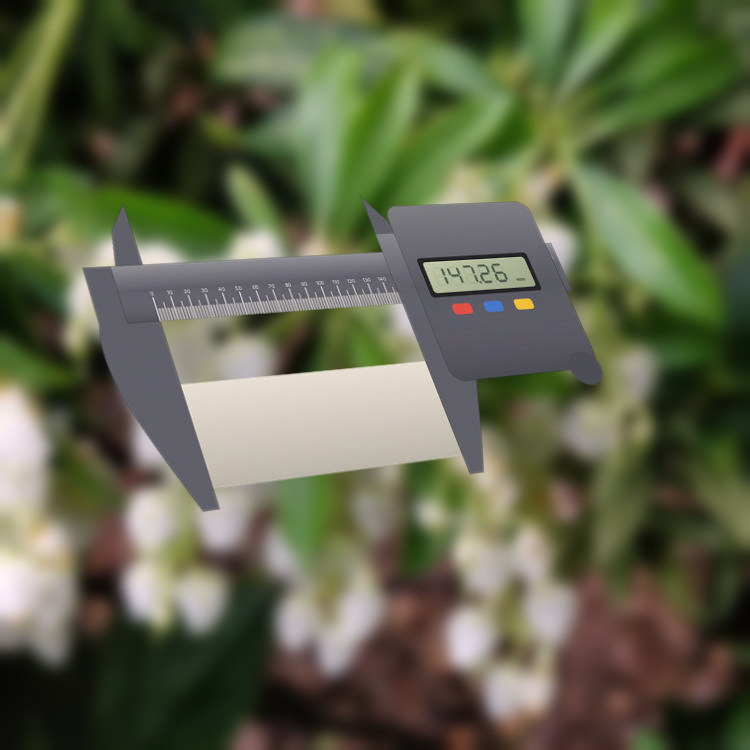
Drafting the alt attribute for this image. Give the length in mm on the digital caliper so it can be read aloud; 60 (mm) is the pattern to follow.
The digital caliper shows 147.26 (mm)
